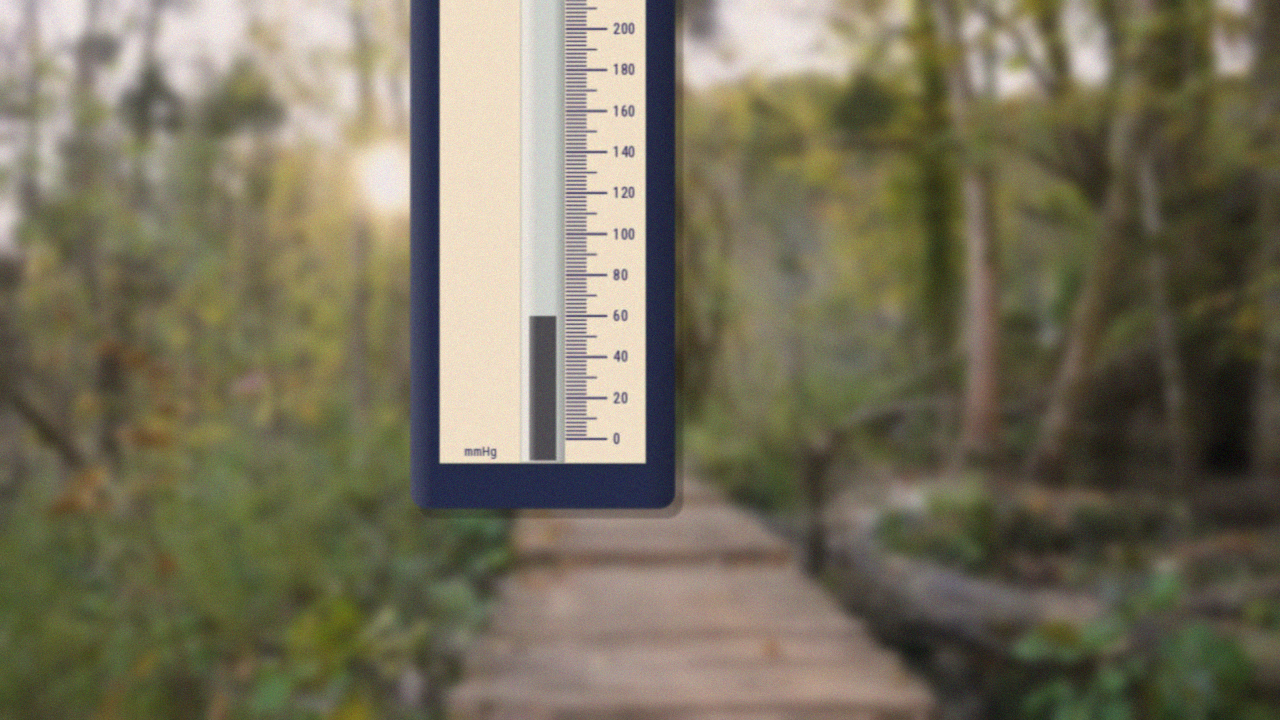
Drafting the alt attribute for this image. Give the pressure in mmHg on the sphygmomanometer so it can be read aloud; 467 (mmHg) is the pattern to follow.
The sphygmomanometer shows 60 (mmHg)
